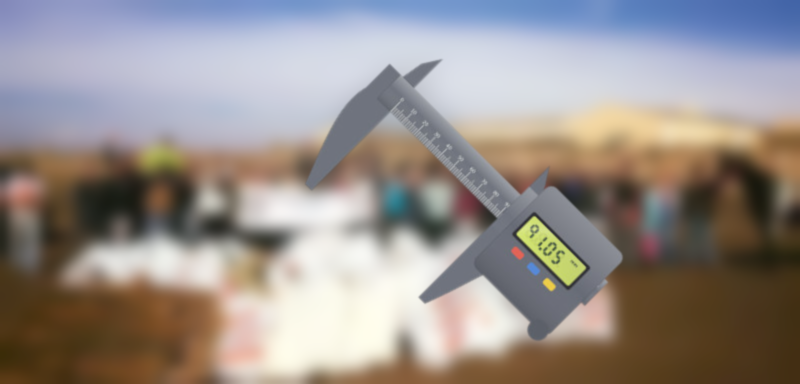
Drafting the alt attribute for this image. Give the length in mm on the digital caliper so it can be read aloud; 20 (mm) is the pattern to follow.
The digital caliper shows 91.05 (mm)
